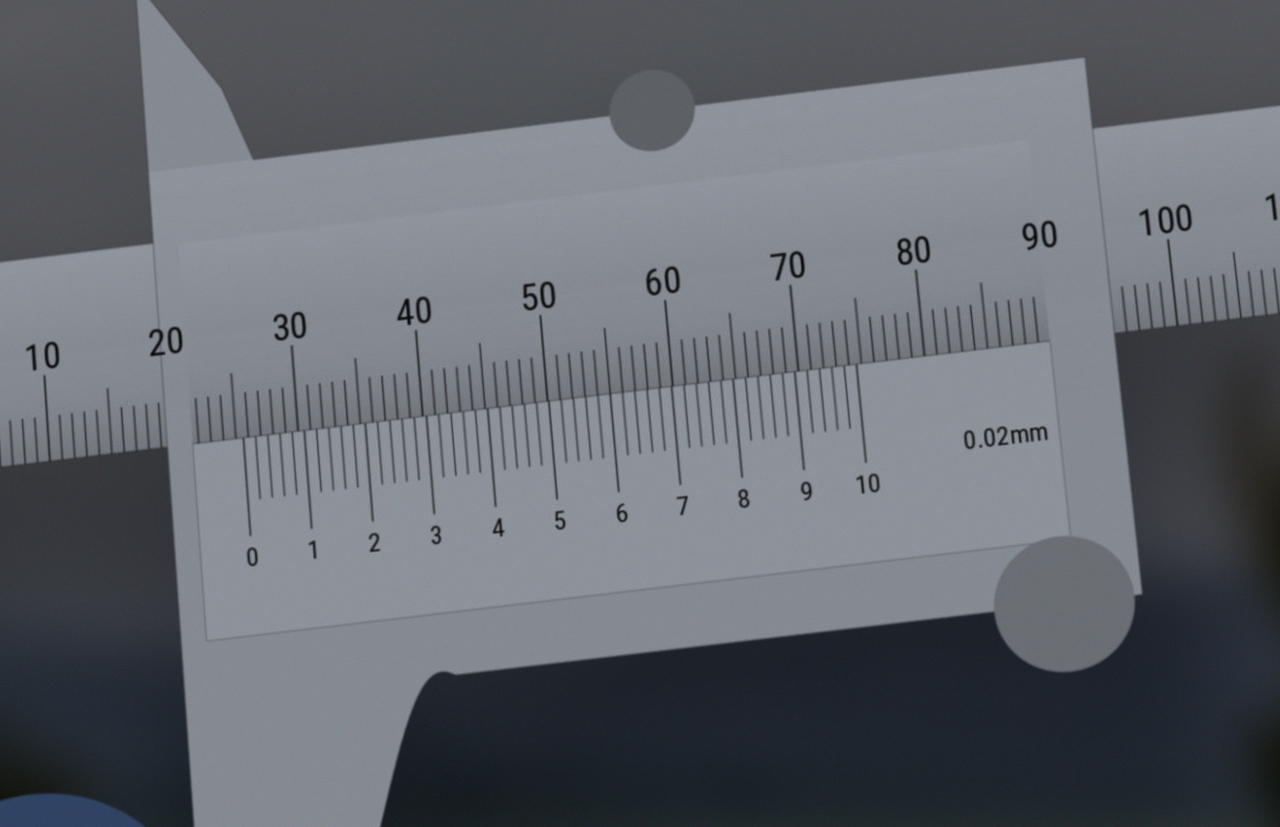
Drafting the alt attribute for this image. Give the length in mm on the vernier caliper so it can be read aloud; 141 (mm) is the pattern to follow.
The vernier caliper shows 25.6 (mm)
